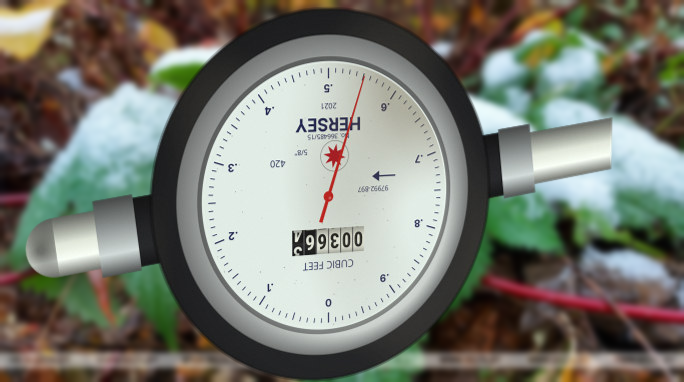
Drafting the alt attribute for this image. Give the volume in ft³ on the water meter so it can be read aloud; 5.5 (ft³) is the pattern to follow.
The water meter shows 3663.55 (ft³)
